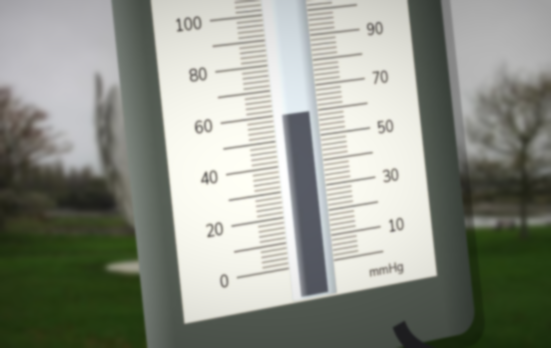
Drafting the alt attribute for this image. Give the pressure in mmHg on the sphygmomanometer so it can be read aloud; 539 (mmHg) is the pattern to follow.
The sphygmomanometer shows 60 (mmHg)
